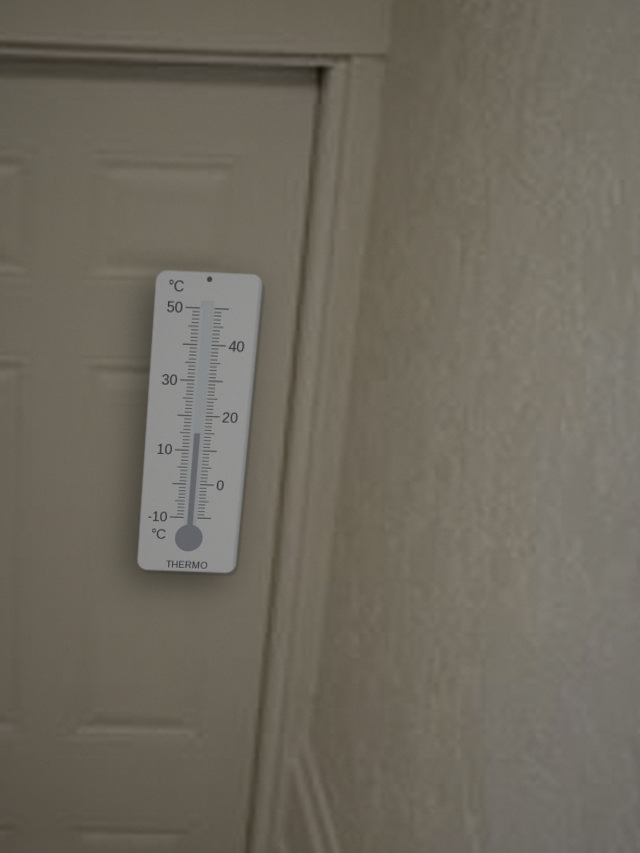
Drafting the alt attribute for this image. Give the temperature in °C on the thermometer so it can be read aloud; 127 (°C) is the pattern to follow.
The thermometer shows 15 (°C)
